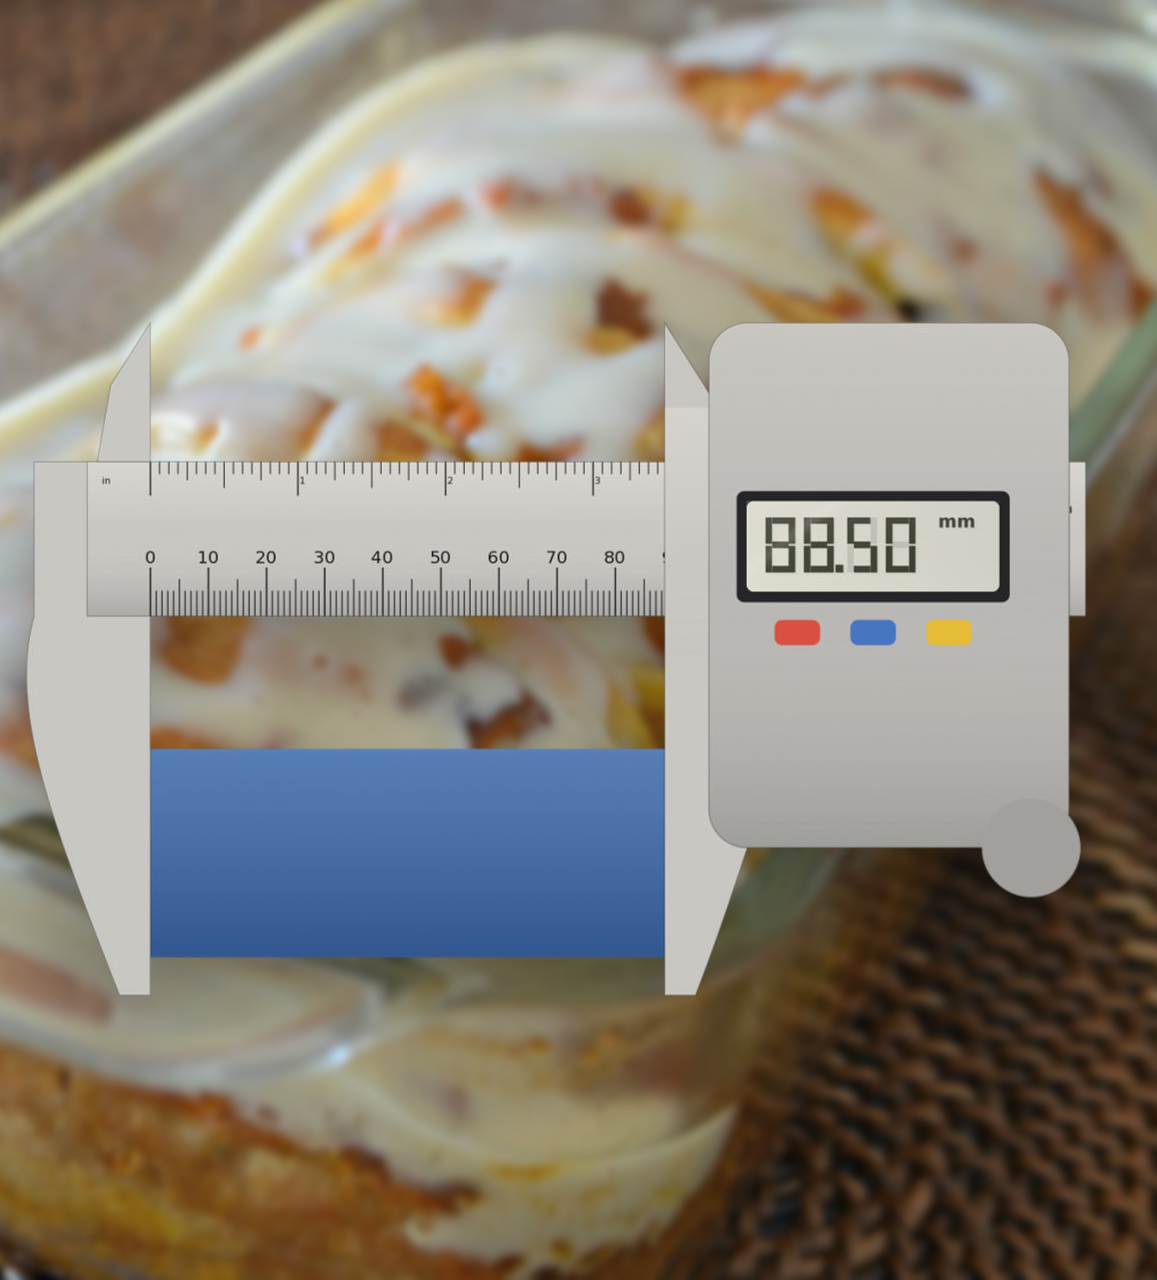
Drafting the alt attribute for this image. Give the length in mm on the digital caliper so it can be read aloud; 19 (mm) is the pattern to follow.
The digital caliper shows 88.50 (mm)
